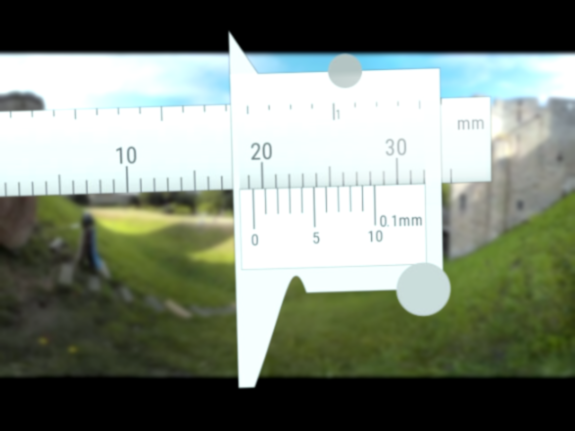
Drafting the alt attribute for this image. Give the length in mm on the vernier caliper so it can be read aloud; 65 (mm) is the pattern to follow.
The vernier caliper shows 19.3 (mm)
